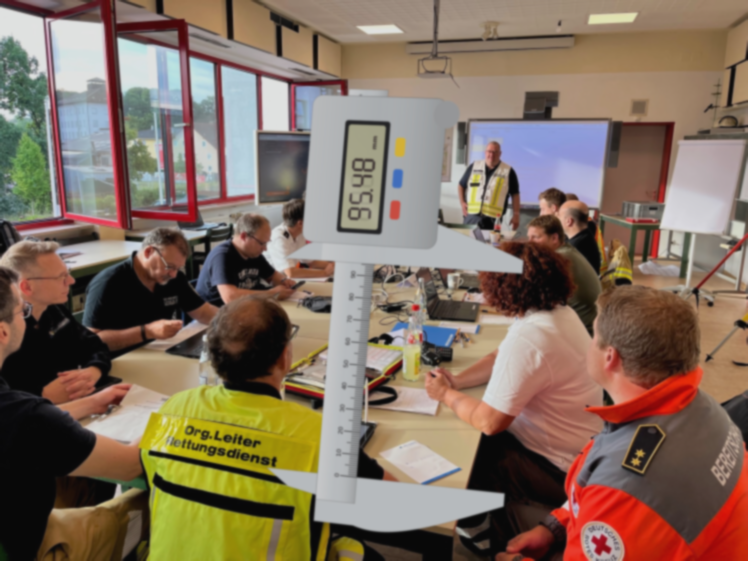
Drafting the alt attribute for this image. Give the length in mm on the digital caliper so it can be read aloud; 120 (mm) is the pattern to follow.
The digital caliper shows 95.48 (mm)
